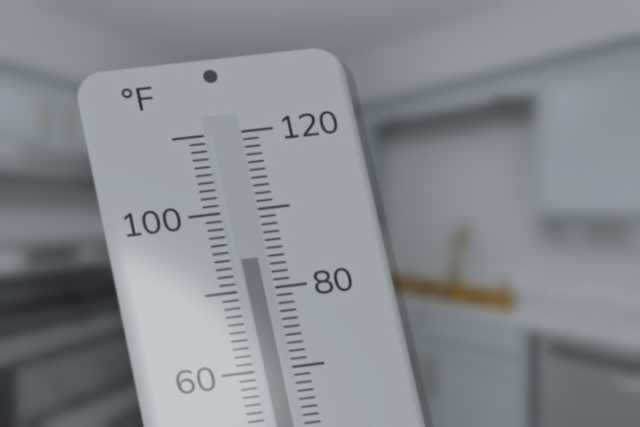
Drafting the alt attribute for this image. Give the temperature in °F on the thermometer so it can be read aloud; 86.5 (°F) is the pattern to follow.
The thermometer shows 88 (°F)
